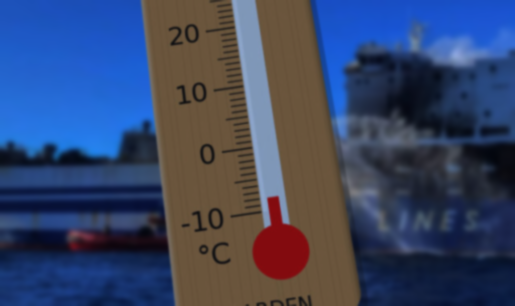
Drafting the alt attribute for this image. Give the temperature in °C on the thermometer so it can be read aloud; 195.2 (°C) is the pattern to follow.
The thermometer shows -8 (°C)
